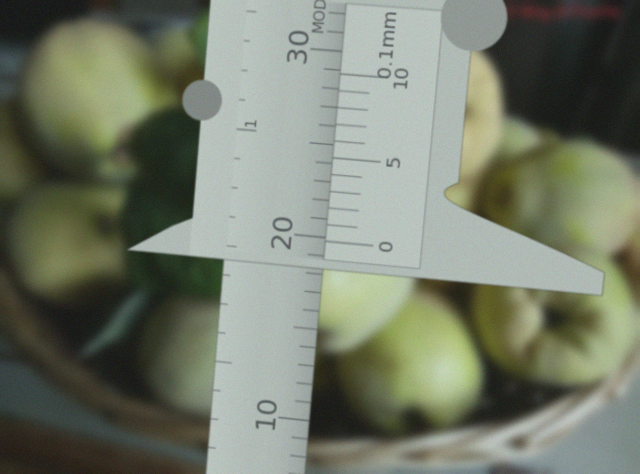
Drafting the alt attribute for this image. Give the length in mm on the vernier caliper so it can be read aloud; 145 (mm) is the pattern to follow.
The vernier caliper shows 19.8 (mm)
